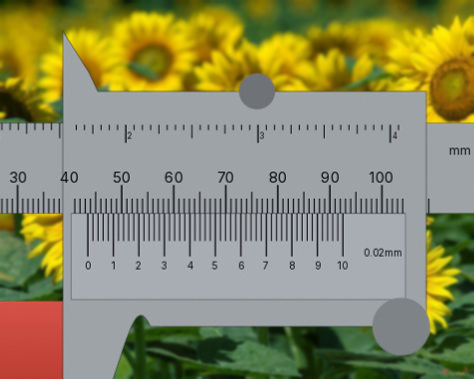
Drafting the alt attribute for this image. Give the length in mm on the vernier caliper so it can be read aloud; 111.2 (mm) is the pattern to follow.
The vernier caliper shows 43.5 (mm)
